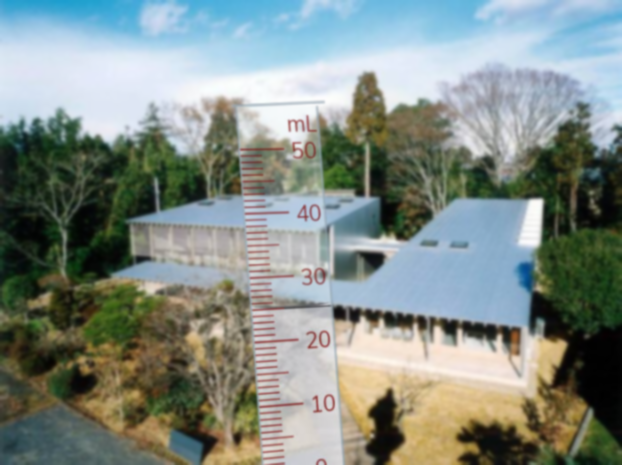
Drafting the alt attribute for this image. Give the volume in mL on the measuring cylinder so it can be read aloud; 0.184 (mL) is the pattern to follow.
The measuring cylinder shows 25 (mL)
